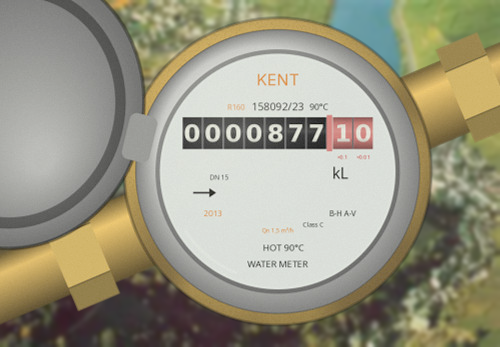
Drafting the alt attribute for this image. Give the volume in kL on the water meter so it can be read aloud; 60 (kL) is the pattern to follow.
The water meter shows 877.10 (kL)
